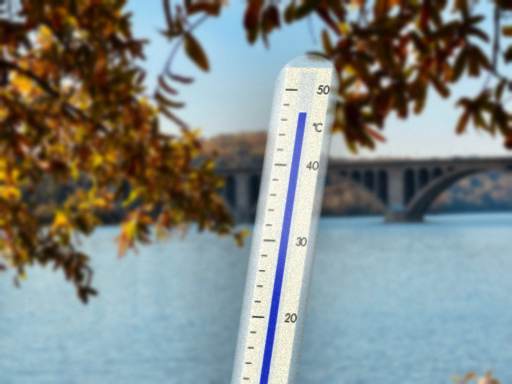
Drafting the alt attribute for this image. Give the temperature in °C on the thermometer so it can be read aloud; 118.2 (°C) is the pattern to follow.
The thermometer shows 47 (°C)
